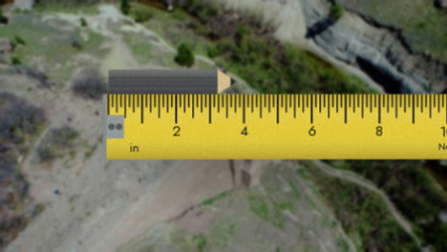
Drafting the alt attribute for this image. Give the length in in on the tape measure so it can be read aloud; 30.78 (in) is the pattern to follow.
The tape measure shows 3.75 (in)
